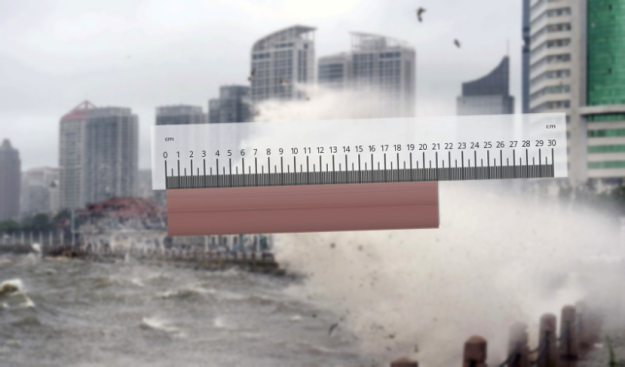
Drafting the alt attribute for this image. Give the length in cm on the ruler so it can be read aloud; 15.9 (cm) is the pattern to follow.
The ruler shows 21 (cm)
